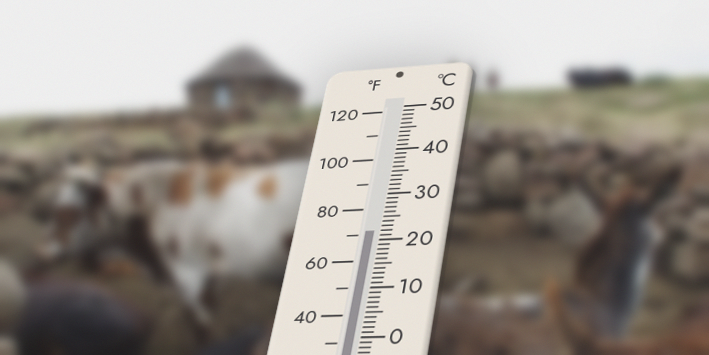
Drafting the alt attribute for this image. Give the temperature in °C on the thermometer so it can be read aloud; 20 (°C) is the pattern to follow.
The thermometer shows 22 (°C)
